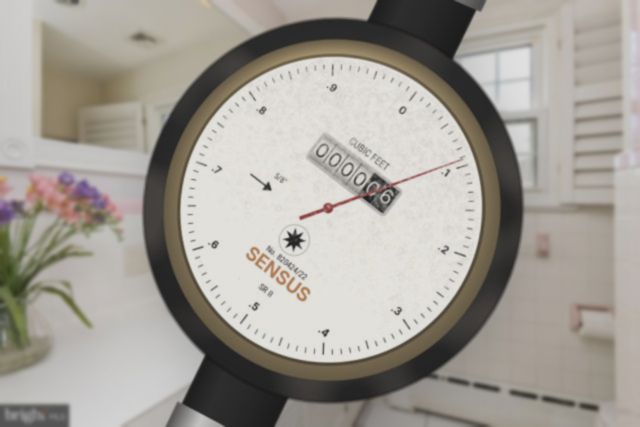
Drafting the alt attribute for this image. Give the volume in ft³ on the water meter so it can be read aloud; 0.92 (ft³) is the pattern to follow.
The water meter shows 6.09 (ft³)
